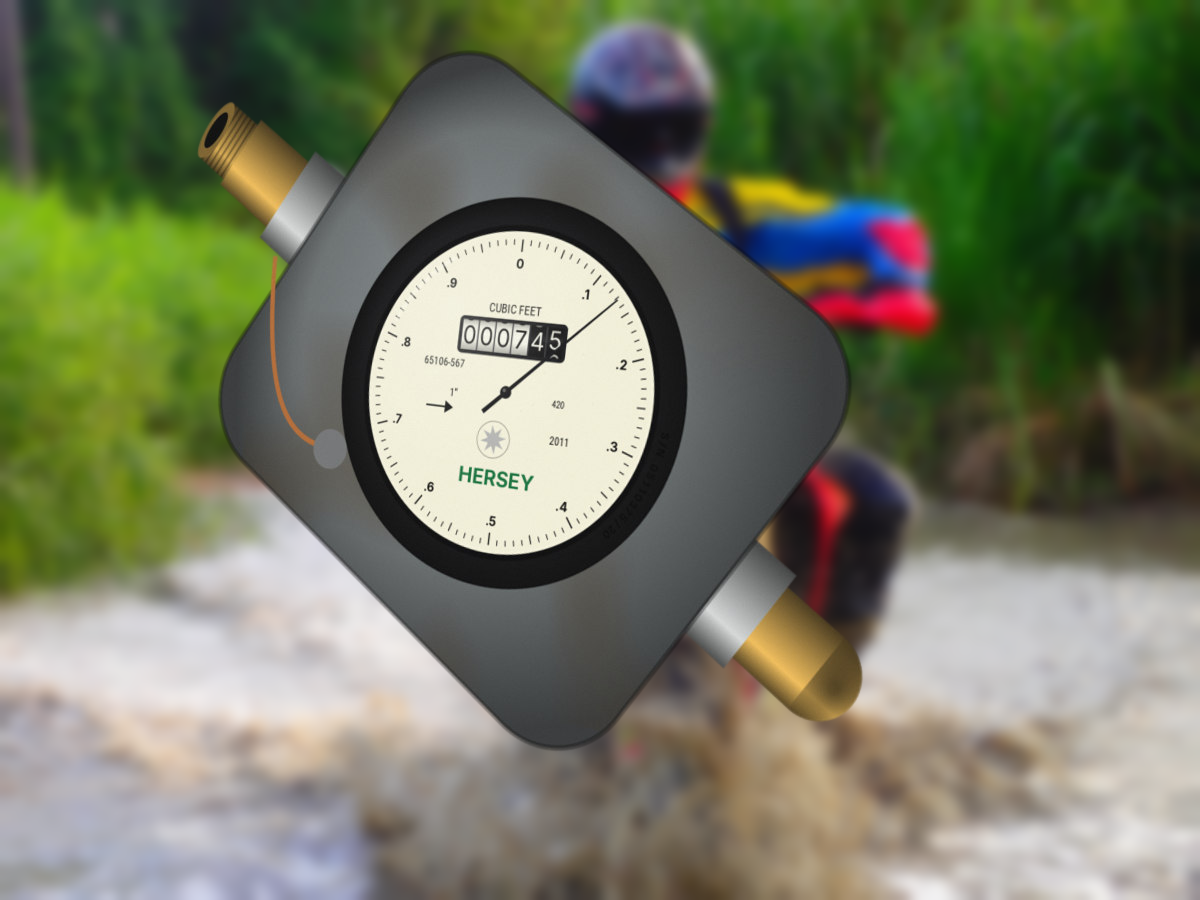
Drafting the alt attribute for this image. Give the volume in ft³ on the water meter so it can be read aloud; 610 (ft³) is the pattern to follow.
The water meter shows 745.13 (ft³)
